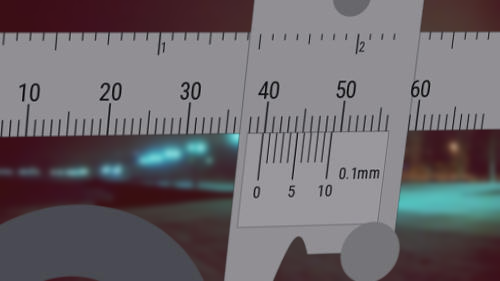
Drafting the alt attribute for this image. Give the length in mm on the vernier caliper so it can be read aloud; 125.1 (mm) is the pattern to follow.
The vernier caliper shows 39.8 (mm)
